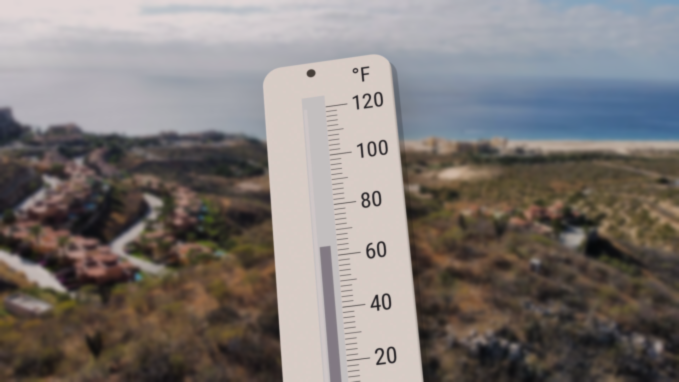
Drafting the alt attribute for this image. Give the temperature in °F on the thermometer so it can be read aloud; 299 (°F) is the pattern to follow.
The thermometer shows 64 (°F)
